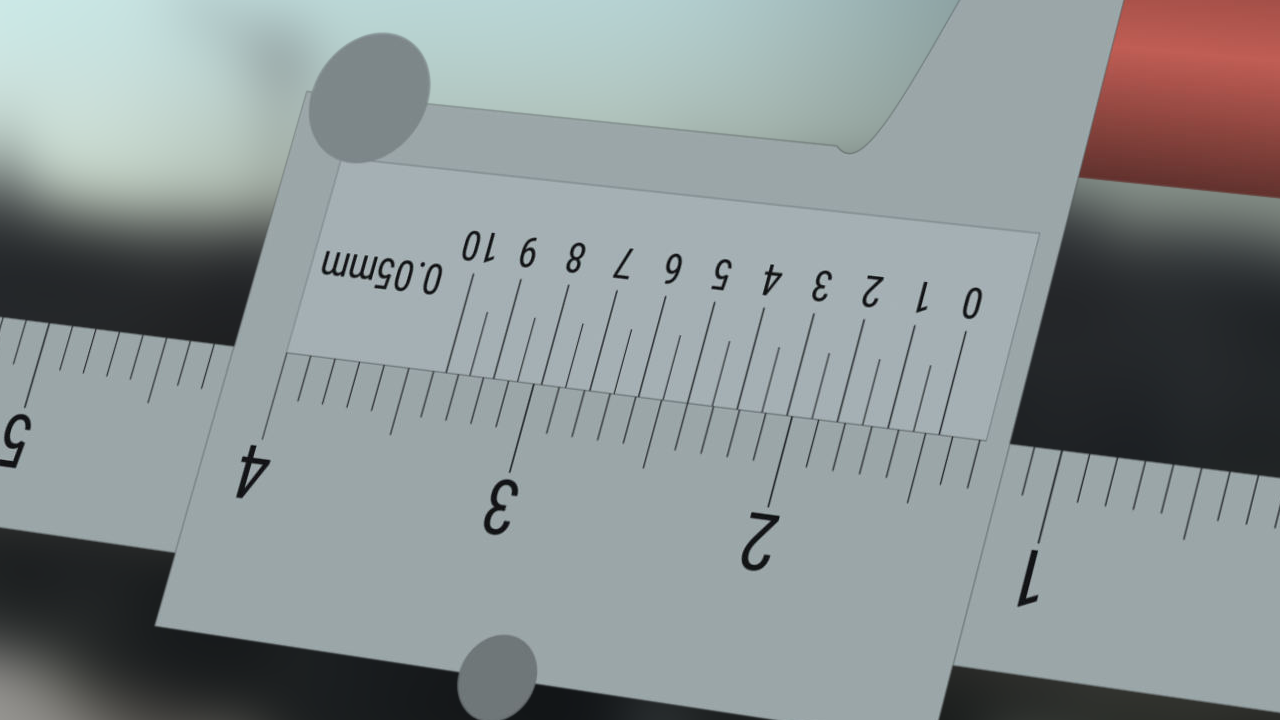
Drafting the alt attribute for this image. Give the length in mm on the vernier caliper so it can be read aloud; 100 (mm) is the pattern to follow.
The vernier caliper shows 14.50 (mm)
